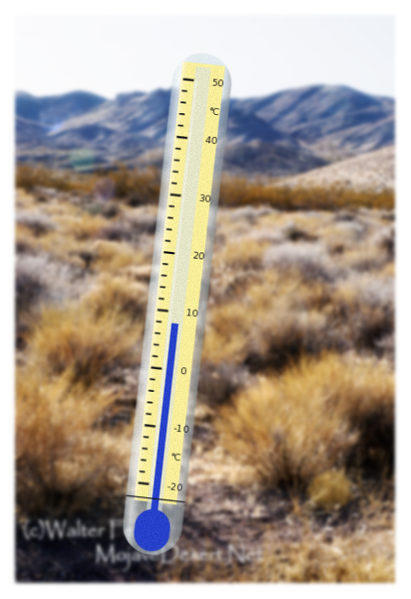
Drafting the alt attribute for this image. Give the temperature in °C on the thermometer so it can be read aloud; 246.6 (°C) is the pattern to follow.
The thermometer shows 8 (°C)
